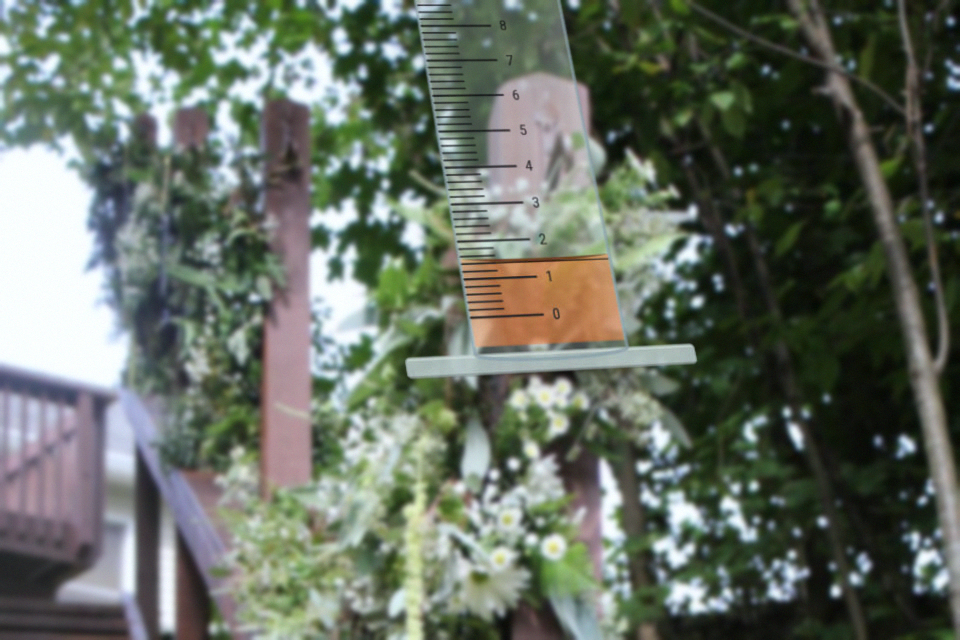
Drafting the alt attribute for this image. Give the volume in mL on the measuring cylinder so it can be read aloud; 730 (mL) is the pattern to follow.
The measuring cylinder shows 1.4 (mL)
